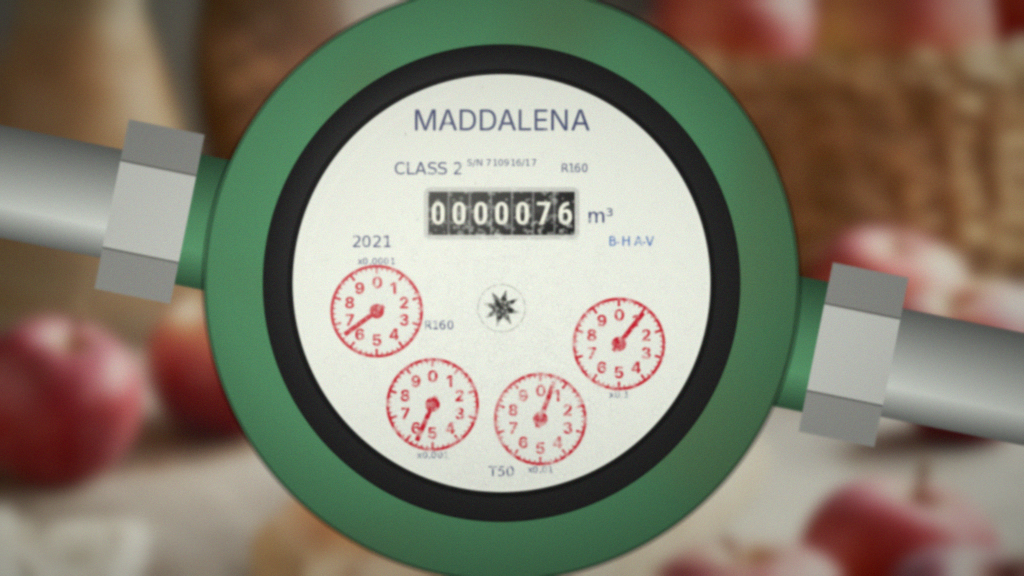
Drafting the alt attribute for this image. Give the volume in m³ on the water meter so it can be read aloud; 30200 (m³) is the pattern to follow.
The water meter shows 76.1056 (m³)
